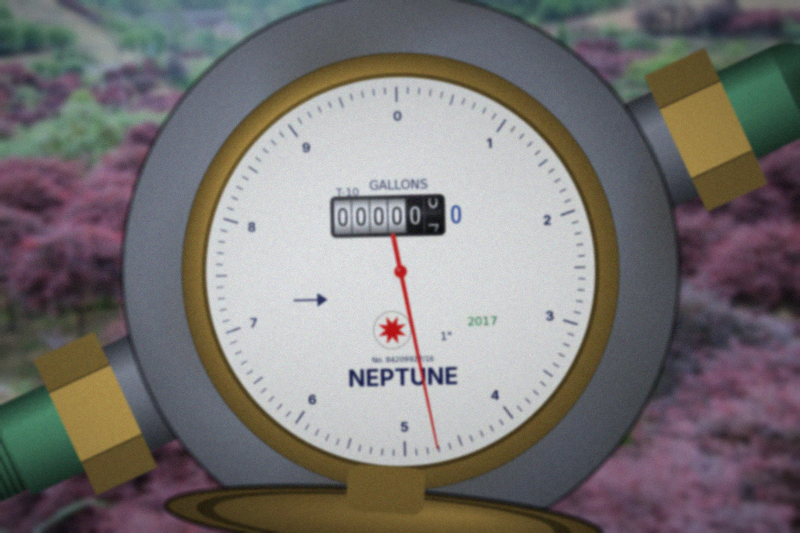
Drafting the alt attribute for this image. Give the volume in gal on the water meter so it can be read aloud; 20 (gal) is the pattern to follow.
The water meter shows 64.7 (gal)
